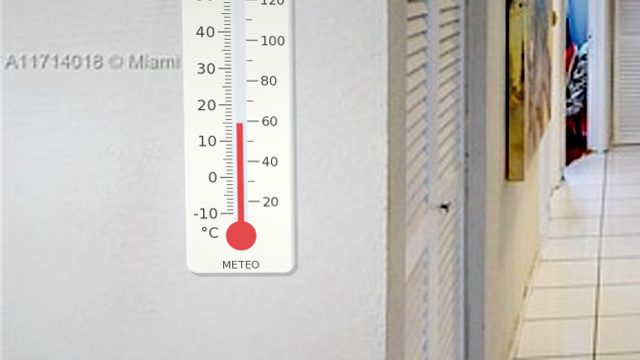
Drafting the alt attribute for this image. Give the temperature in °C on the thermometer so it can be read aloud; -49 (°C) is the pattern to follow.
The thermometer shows 15 (°C)
